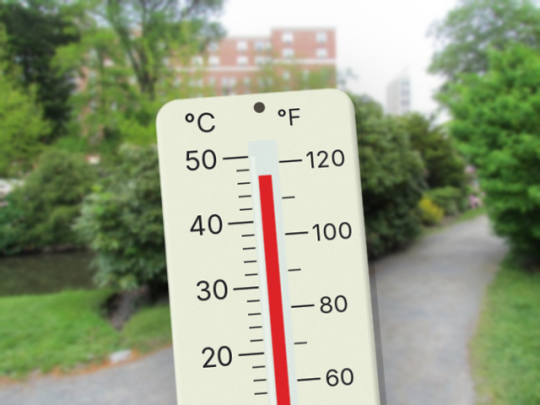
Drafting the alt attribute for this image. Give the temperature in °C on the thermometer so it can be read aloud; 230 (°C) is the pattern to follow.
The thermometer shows 47 (°C)
